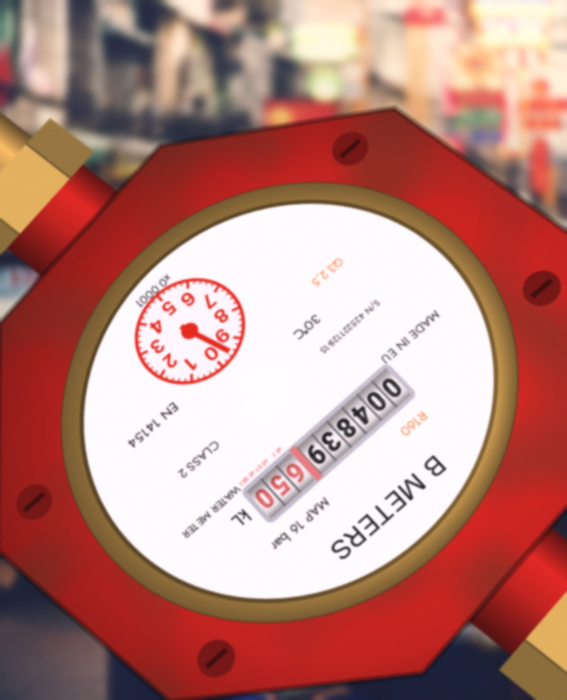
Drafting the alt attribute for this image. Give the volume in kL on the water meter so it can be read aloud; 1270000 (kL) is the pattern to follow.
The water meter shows 4839.6499 (kL)
